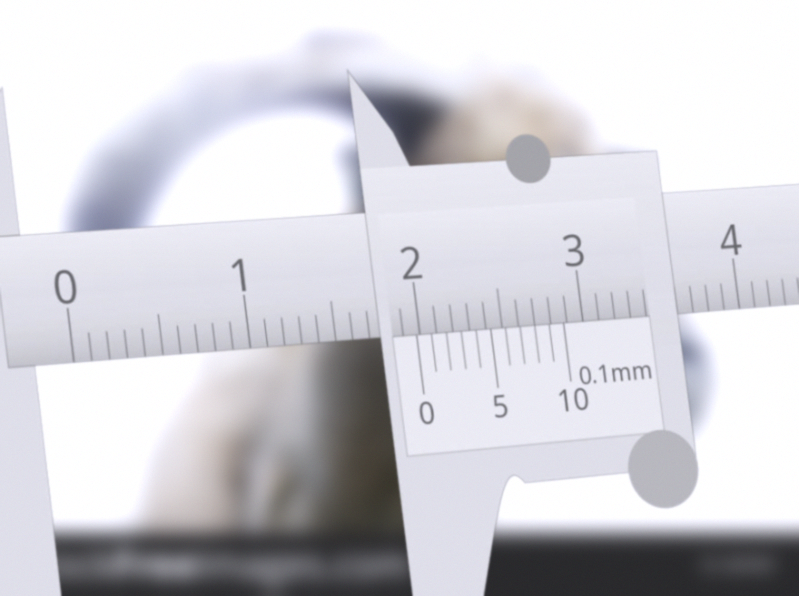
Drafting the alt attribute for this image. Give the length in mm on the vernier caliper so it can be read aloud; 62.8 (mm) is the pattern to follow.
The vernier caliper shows 19.8 (mm)
